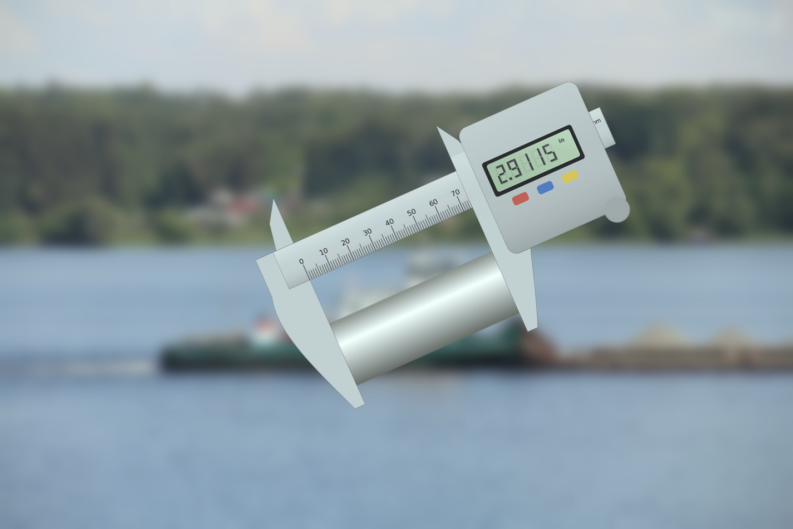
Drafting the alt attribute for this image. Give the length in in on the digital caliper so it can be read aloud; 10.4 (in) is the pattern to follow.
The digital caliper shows 2.9115 (in)
